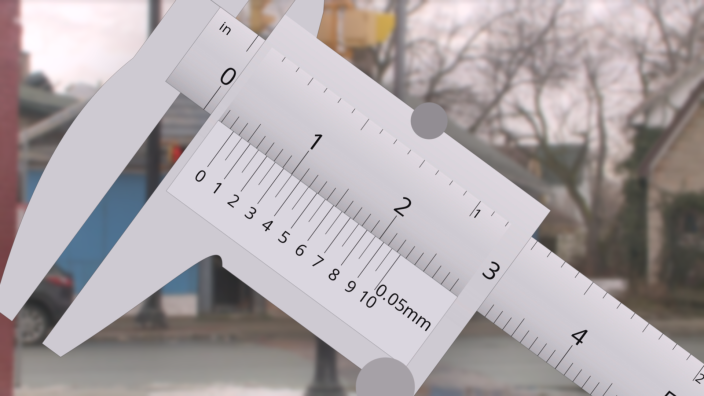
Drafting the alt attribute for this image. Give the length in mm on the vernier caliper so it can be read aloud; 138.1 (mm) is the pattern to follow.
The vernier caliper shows 3.4 (mm)
